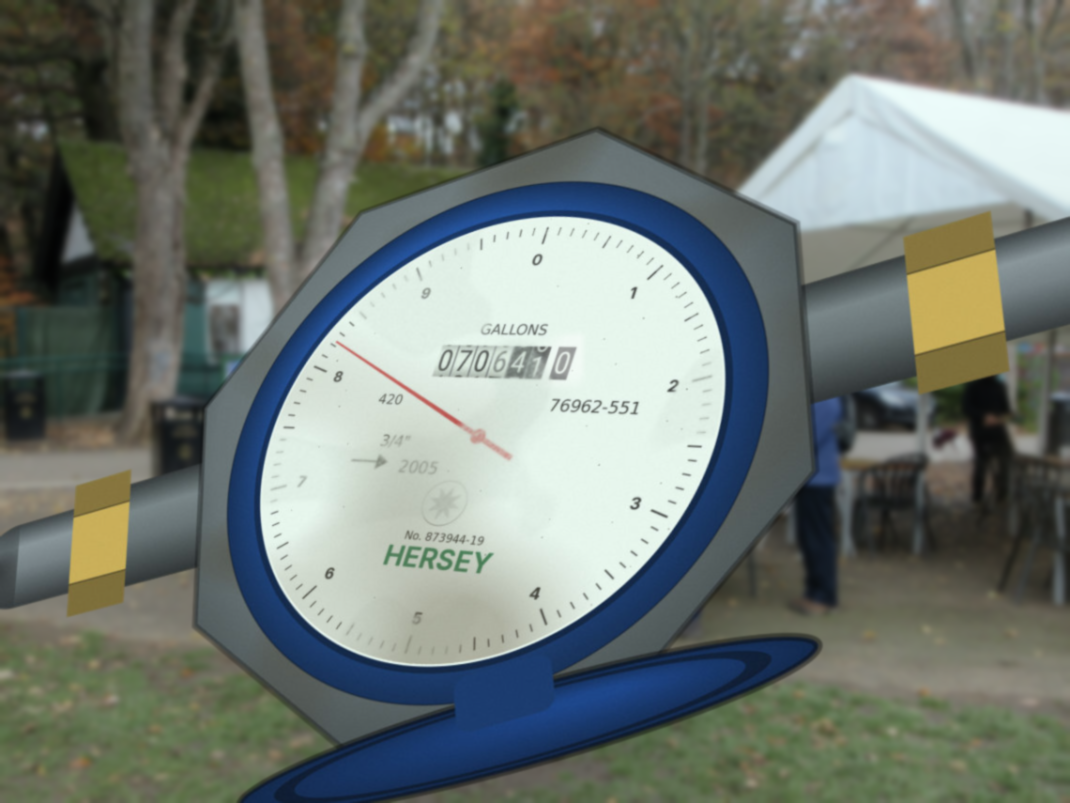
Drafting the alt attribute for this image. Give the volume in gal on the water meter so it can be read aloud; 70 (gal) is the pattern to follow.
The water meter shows 706408.2 (gal)
